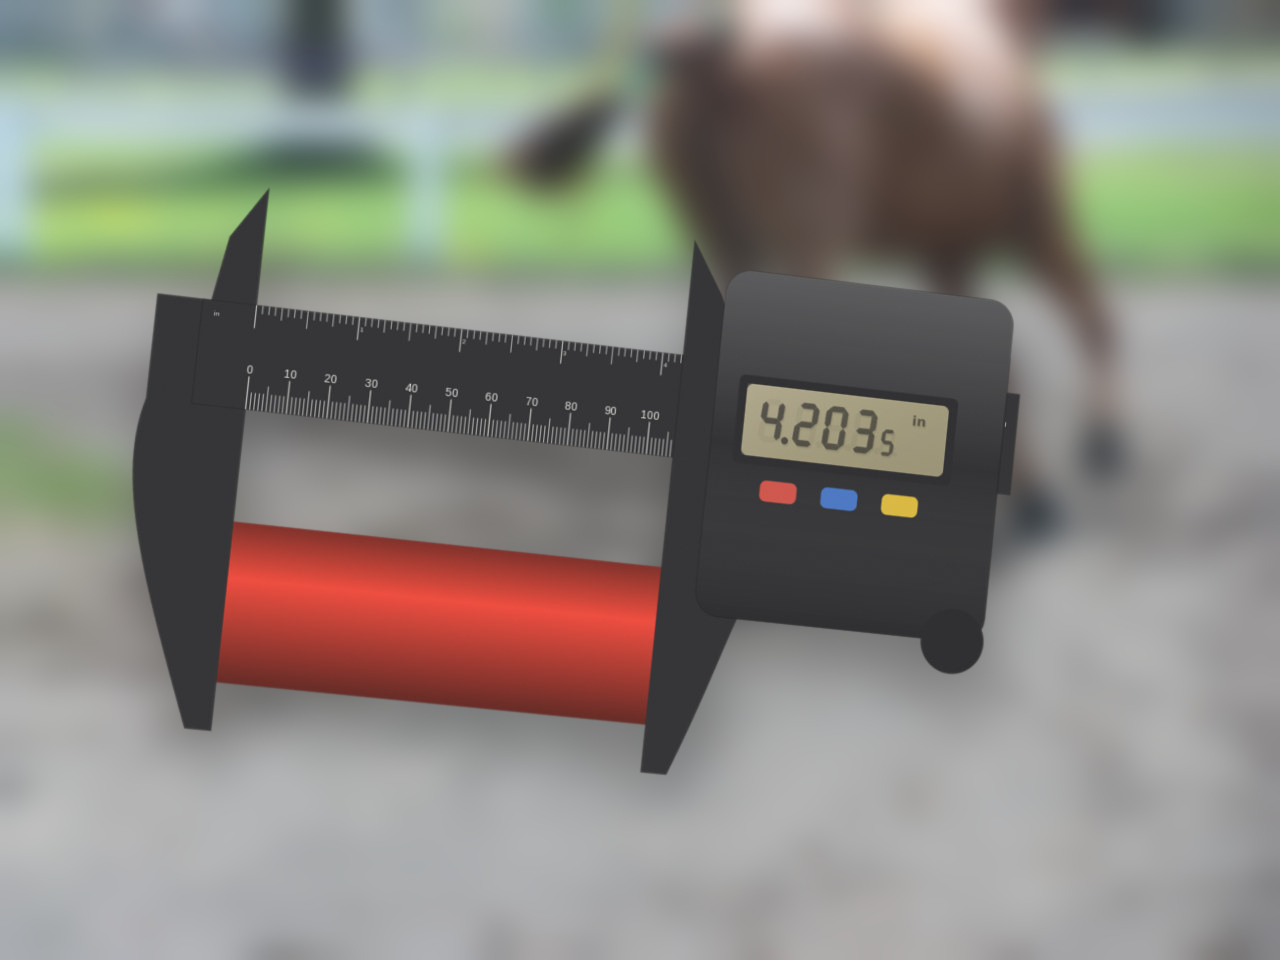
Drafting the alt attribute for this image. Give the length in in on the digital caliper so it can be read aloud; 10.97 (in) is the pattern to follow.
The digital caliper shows 4.2035 (in)
